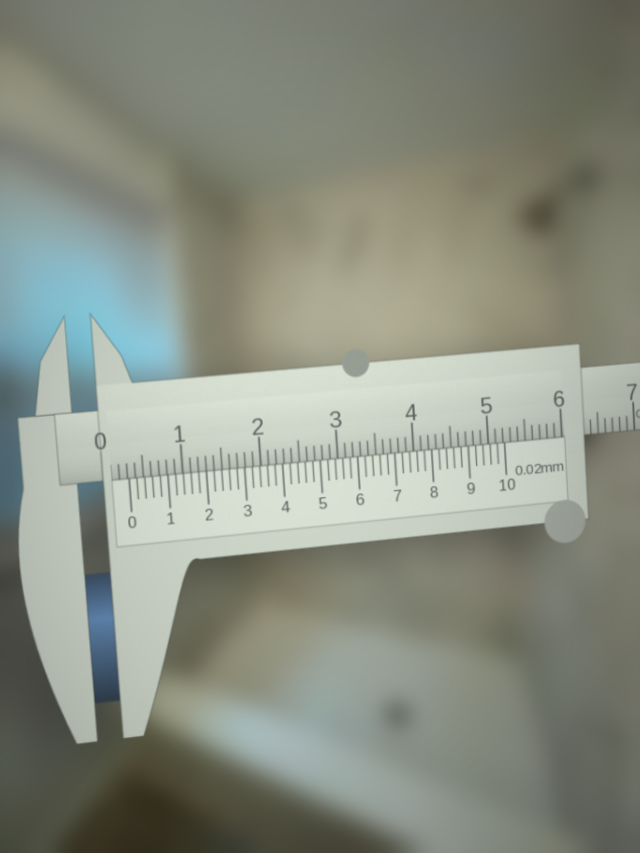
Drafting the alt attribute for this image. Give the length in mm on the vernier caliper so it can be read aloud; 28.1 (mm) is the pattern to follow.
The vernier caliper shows 3.2 (mm)
